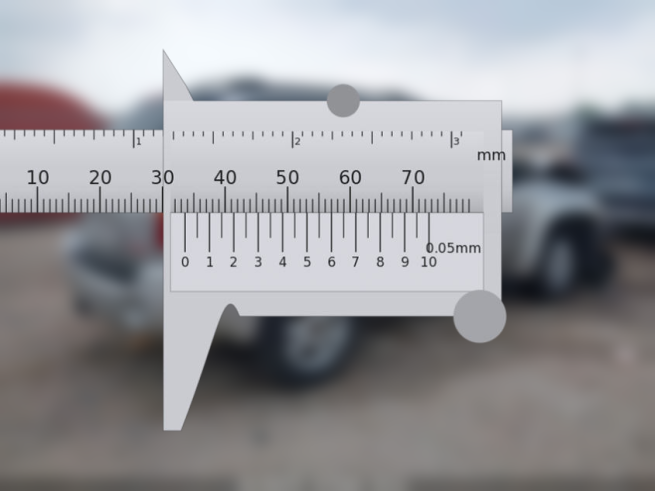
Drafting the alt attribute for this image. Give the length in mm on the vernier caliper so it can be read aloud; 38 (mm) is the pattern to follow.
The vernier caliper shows 33.6 (mm)
